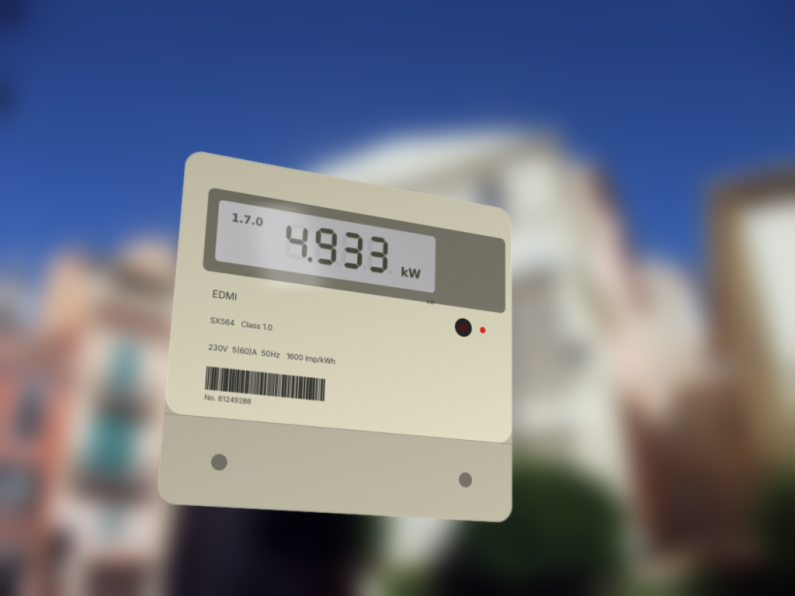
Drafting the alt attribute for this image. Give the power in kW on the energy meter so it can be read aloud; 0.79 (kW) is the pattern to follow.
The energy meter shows 4.933 (kW)
